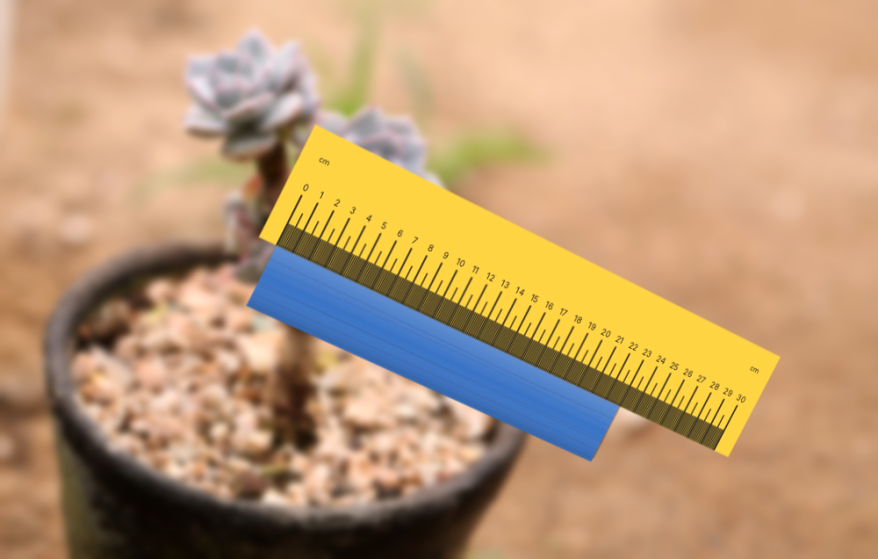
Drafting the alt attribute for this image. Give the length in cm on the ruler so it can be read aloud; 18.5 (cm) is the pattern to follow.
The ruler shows 23 (cm)
